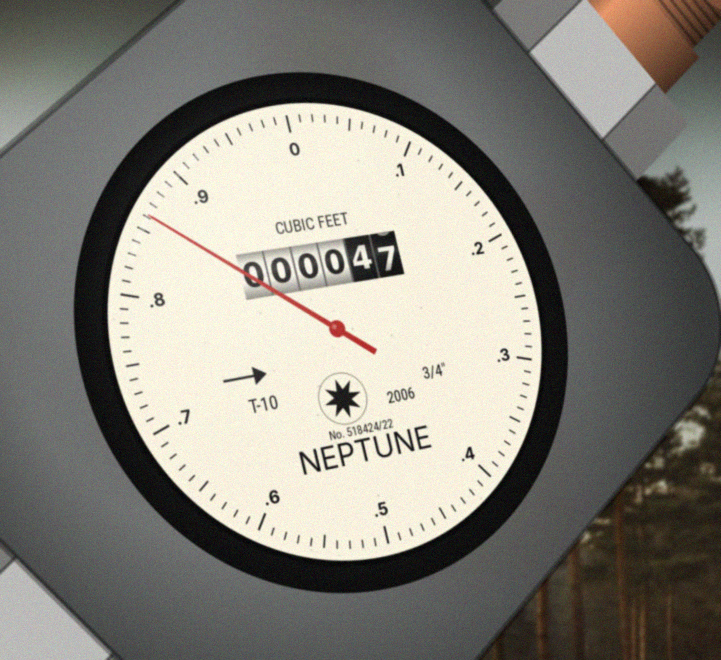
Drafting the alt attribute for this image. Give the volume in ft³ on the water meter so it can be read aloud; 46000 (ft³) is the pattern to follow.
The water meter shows 46.86 (ft³)
